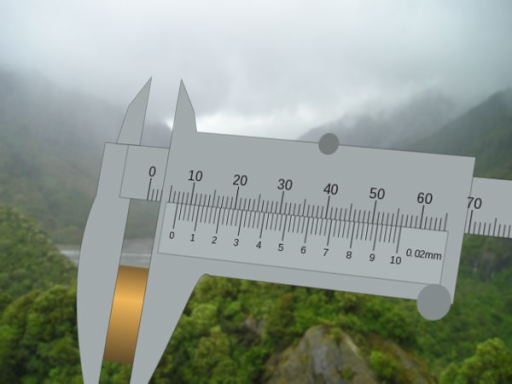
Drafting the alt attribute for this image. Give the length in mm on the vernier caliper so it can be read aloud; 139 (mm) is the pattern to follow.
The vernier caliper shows 7.0 (mm)
